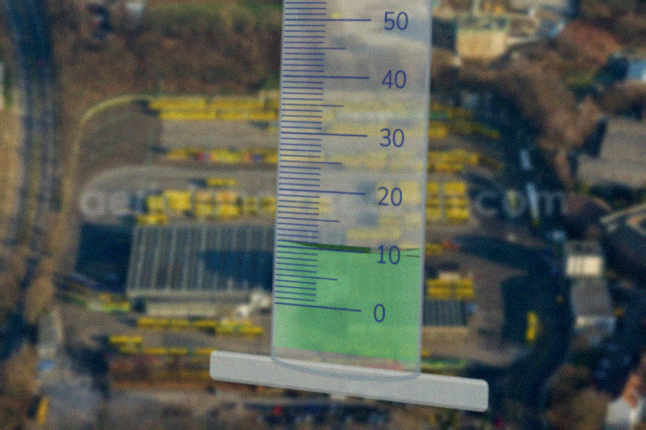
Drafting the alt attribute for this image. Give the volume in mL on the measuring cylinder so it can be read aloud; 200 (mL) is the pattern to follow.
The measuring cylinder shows 10 (mL)
